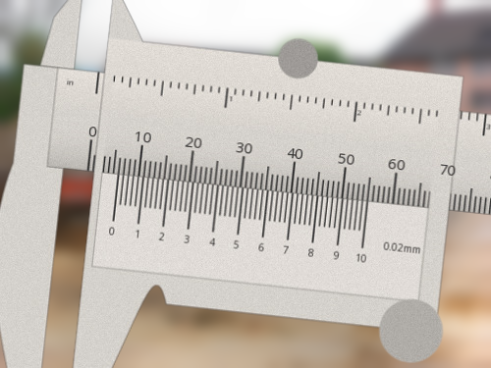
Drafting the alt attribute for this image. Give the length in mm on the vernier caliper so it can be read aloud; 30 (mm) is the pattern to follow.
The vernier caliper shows 6.0 (mm)
